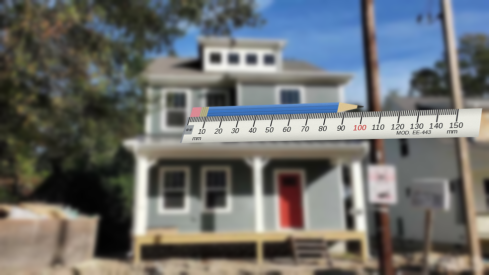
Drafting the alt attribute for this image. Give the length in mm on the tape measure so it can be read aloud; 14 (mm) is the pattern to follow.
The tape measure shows 100 (mm)
